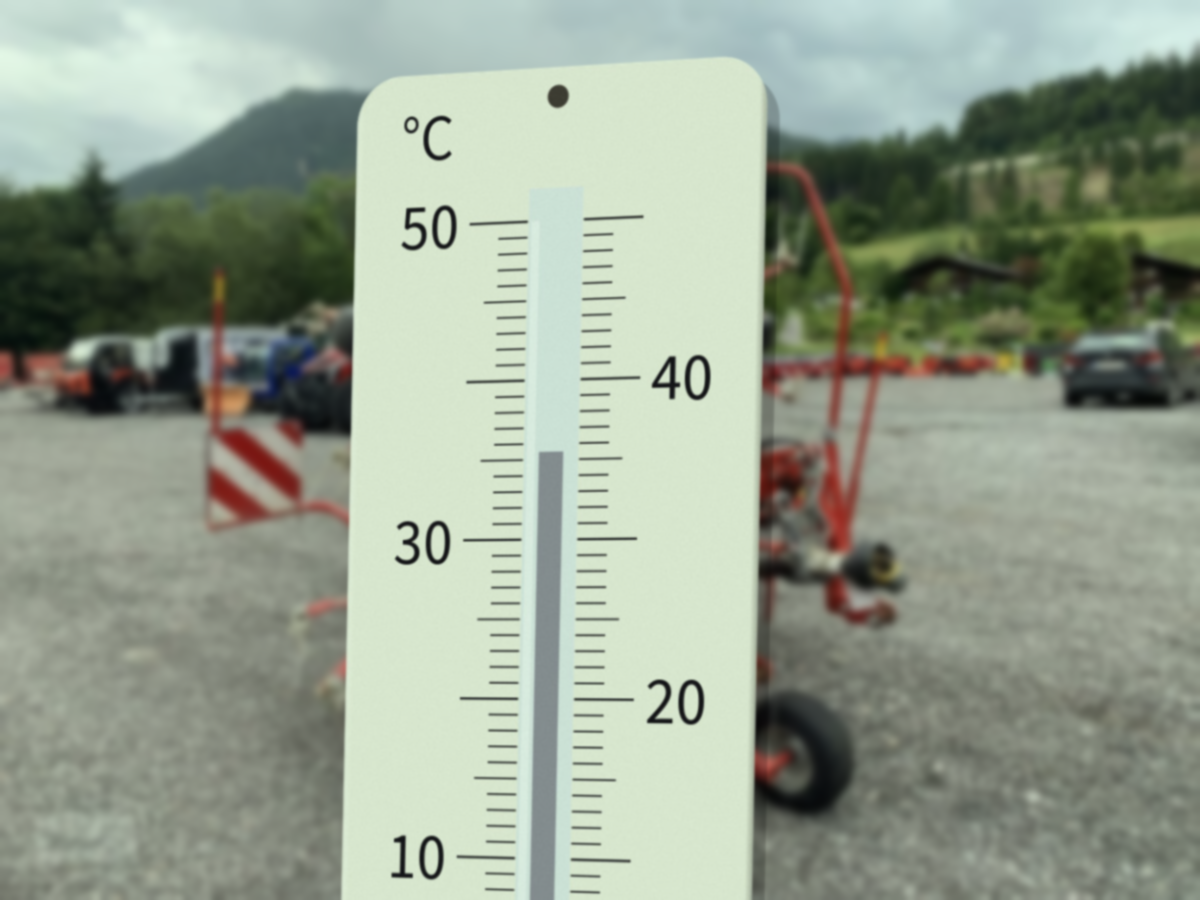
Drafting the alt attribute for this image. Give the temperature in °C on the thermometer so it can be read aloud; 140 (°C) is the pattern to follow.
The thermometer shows 35.5 (°C)
